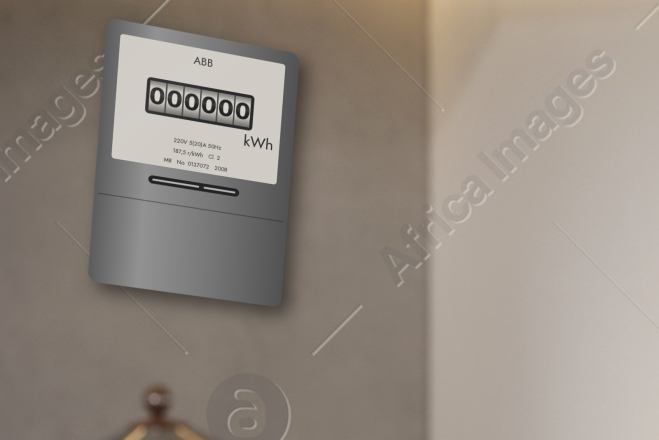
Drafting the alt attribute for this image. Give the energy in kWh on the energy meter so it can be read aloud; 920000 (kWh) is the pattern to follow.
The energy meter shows 0 (kWh)
